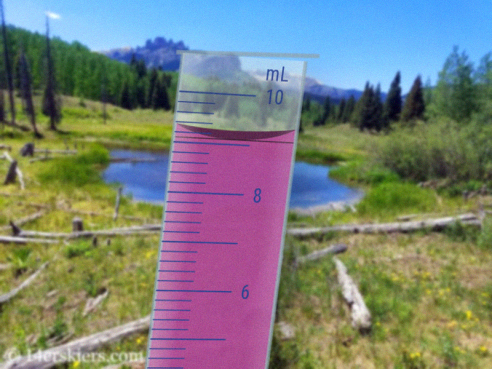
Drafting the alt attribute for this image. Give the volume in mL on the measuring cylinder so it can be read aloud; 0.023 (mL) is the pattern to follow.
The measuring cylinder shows 9.1 (mL)
